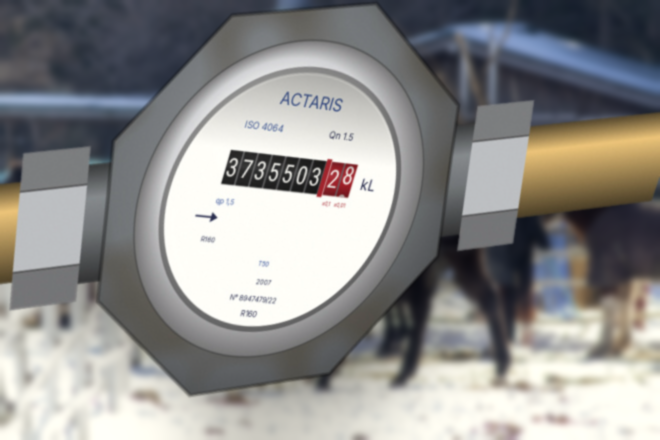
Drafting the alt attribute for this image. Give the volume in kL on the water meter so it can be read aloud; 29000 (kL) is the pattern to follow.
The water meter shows 3735503.28 (kL)
